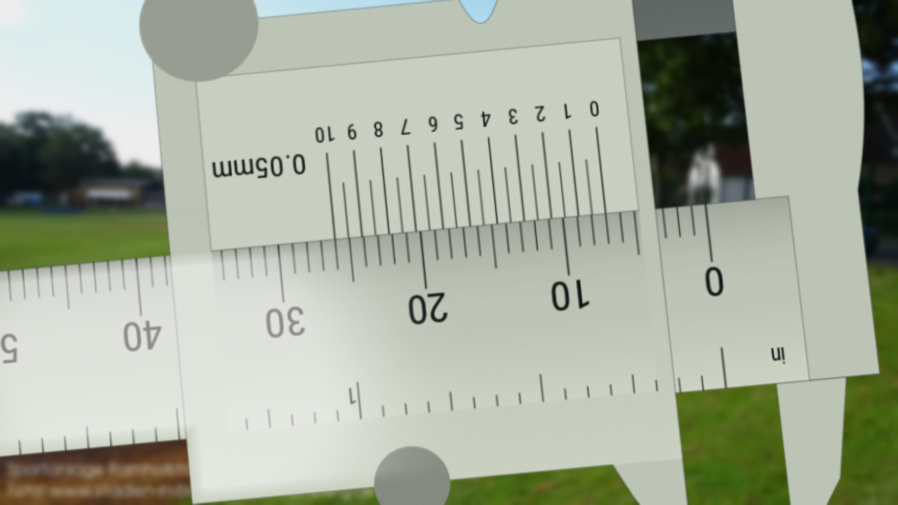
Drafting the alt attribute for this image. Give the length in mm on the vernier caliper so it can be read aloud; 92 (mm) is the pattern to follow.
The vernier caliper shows 7.0 (mm)
